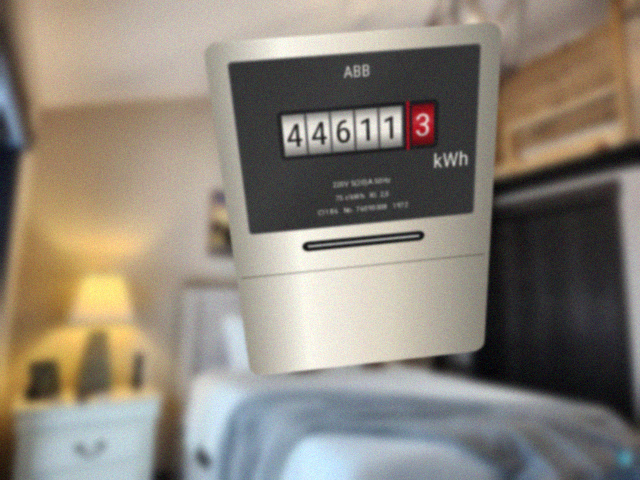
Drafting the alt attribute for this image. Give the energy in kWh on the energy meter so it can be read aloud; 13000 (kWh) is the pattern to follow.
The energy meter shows 44611.3 (kWh)
